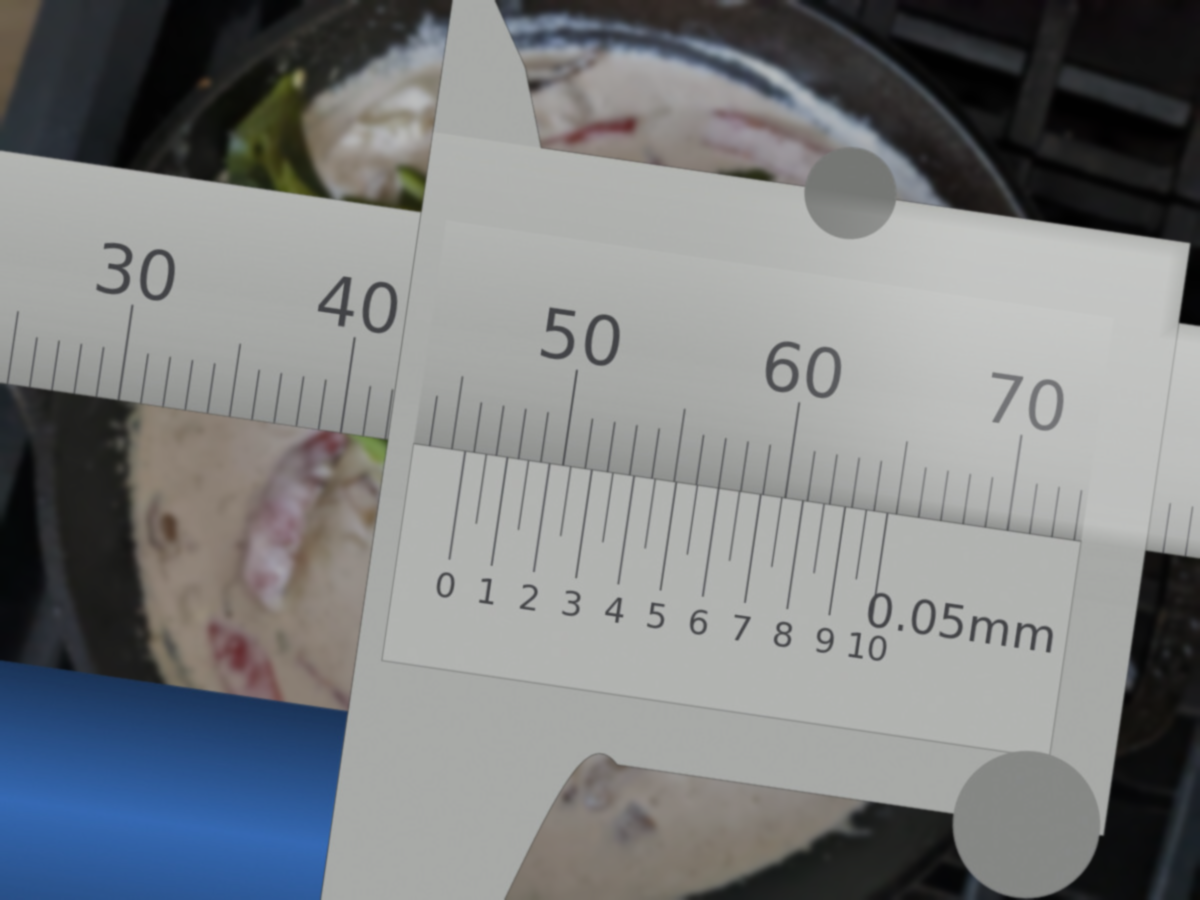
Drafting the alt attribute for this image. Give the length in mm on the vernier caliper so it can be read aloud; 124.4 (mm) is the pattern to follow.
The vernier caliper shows 45.6 (mm)
